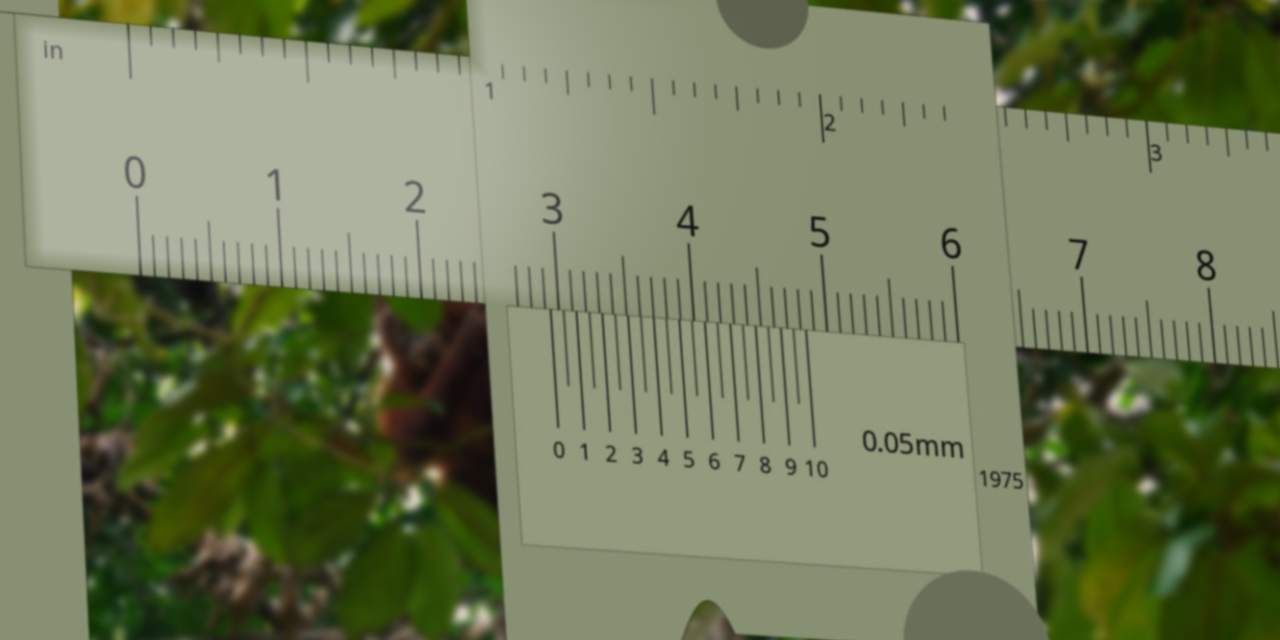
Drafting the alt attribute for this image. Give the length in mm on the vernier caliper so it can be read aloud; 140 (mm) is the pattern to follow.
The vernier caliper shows 29.4 (mm)
